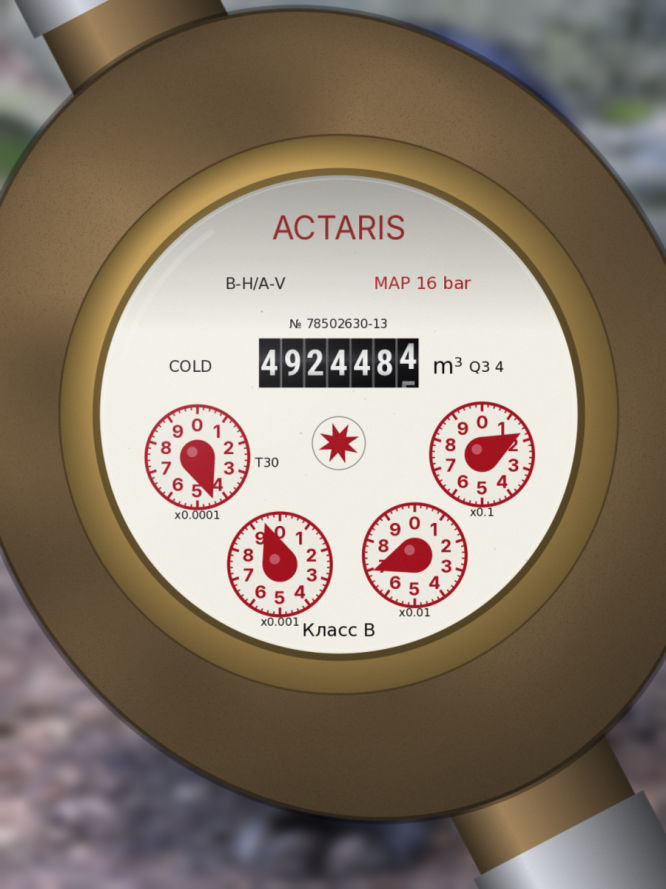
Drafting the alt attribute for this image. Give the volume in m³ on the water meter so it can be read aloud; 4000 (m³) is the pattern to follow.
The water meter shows 4924484.1694 (m³)
